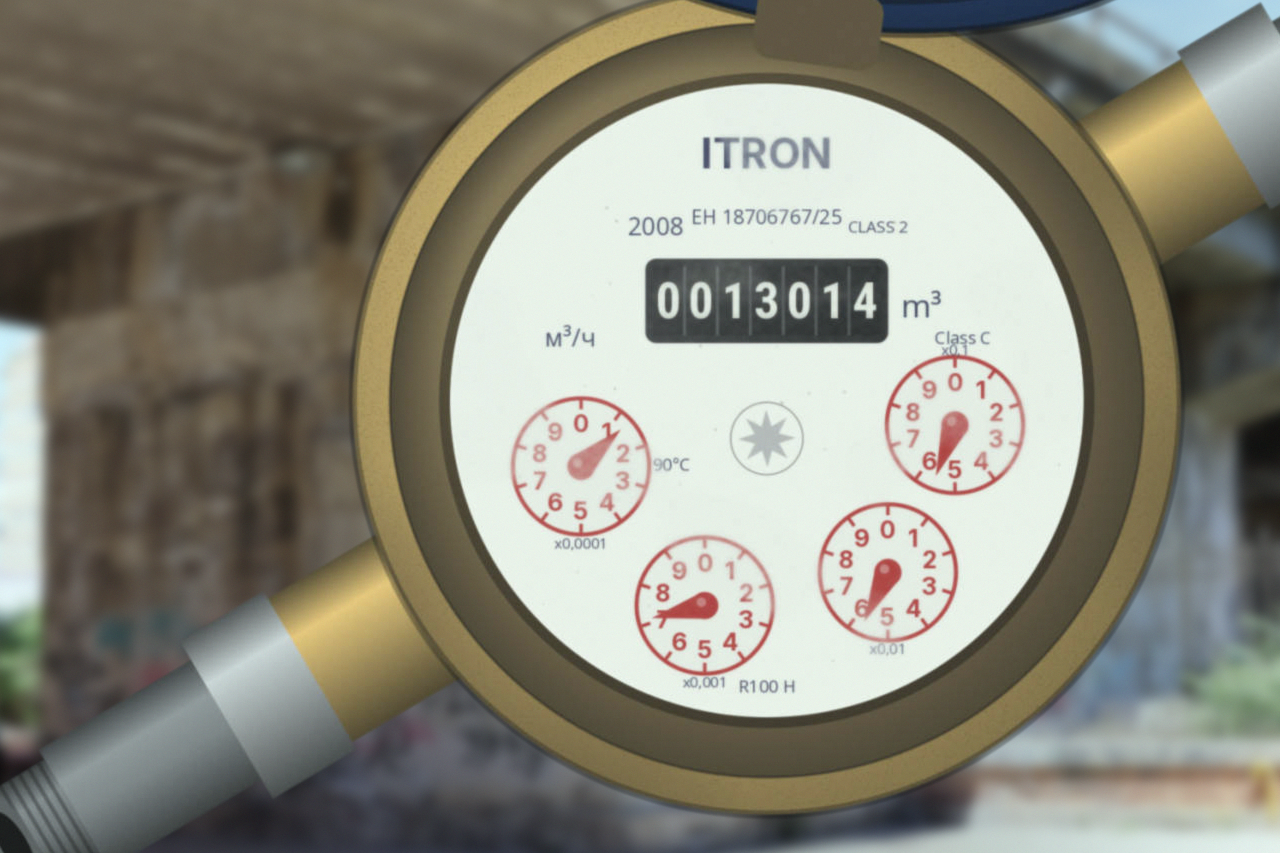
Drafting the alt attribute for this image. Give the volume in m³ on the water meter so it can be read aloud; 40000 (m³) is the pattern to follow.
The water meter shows 13014.5571 (m³)
